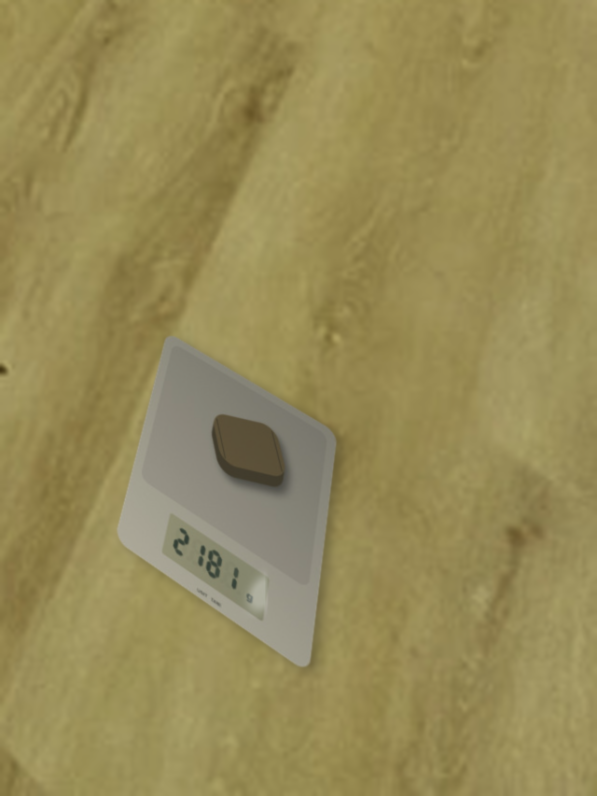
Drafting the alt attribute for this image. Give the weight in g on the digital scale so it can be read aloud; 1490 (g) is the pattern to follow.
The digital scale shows 2181 (g)
